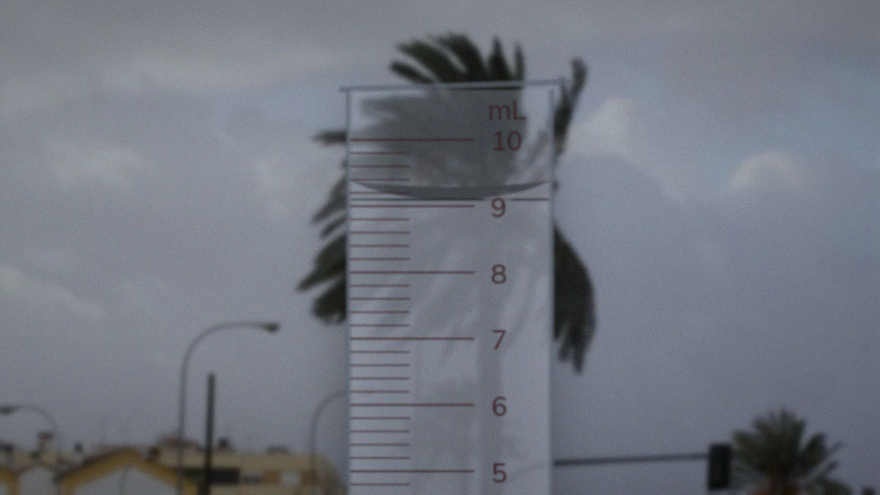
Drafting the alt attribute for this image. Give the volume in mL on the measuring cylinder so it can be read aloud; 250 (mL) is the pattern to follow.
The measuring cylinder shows 9.1 (mL)
